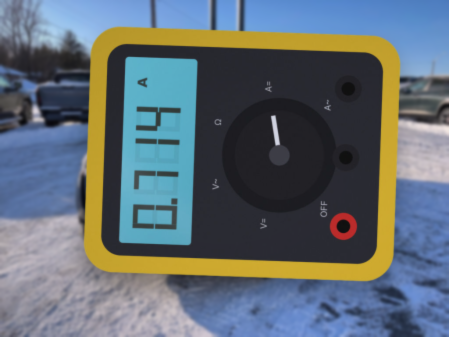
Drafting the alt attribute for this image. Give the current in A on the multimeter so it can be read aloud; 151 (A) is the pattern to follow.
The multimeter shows 0.714 (A)
